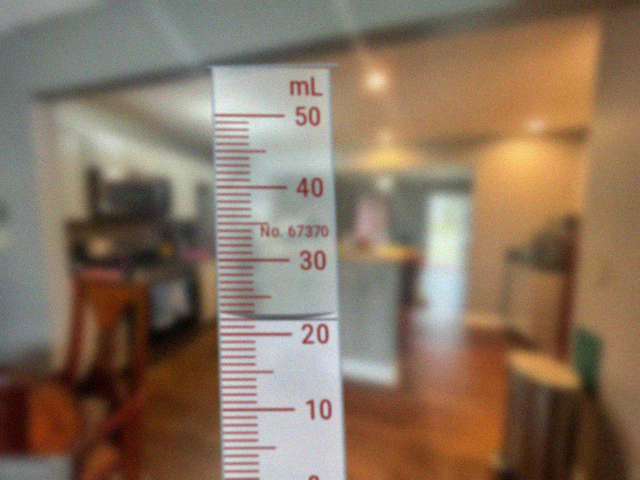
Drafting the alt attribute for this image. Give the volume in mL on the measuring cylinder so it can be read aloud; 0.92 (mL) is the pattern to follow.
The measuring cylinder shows 22 (mL)
